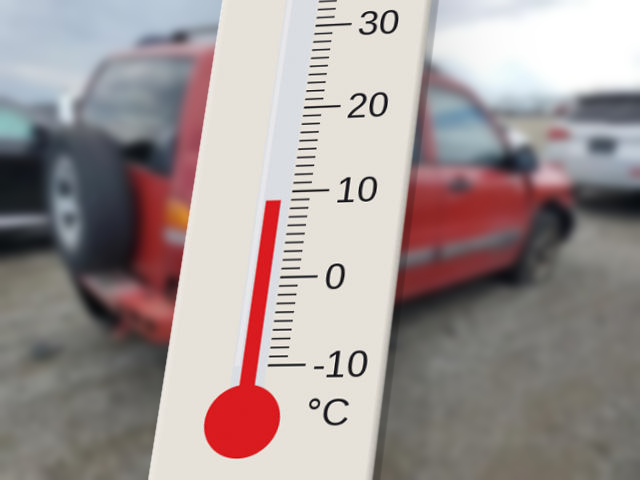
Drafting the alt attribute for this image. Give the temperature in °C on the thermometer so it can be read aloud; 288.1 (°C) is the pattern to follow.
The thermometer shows 9 (°C)
